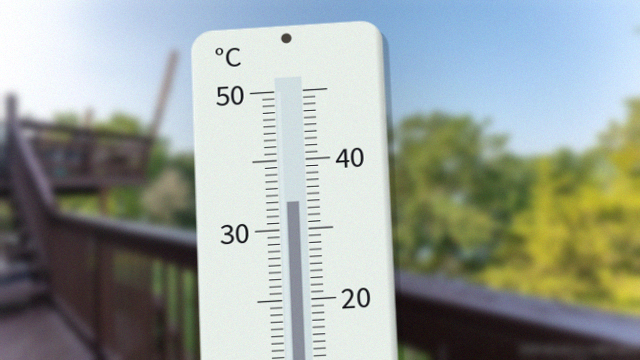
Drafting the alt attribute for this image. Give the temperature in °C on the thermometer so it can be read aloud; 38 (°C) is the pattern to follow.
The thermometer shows 34 (°C)
